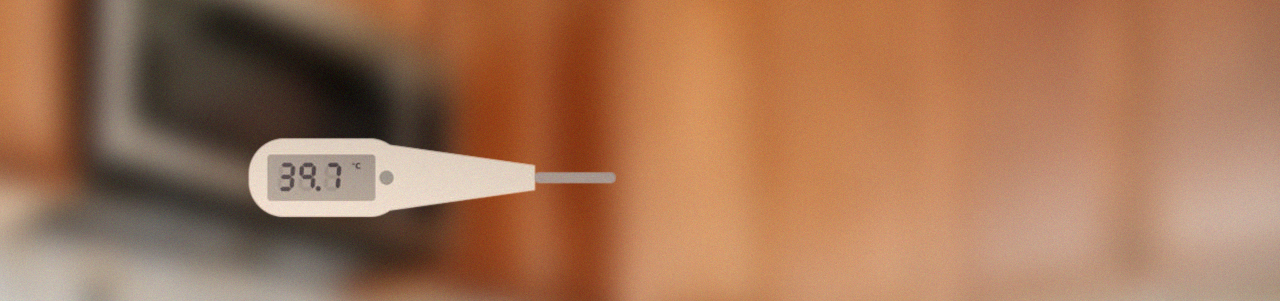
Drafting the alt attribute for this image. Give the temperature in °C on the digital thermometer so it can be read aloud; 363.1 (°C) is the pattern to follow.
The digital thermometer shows 39.7 (°C)
